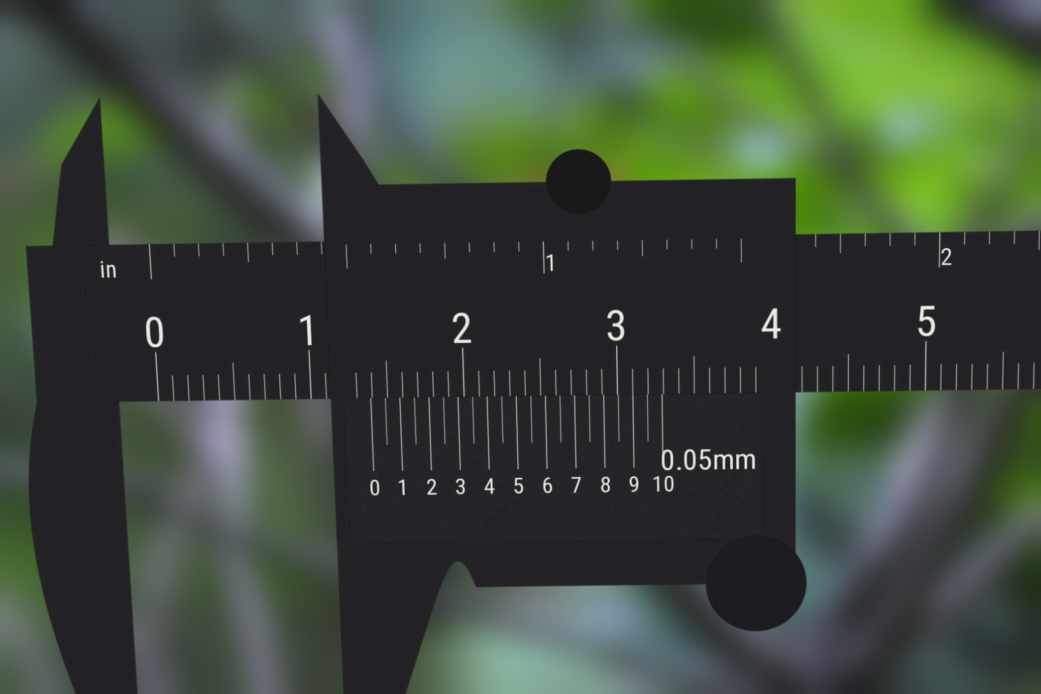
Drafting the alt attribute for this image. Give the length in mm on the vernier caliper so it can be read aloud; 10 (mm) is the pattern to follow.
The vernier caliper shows 13.9 (mm)
